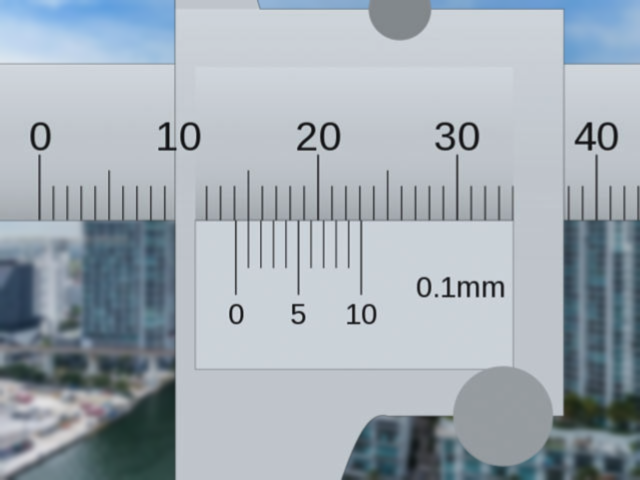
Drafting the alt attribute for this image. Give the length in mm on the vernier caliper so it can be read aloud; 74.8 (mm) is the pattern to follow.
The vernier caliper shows 14.1 (mm)
